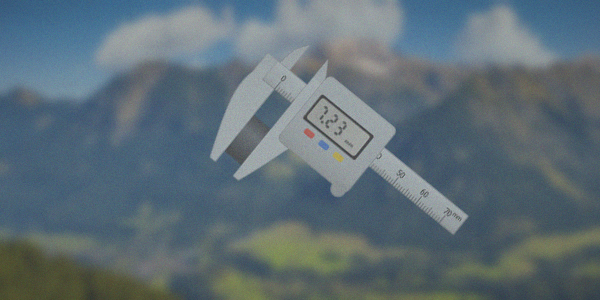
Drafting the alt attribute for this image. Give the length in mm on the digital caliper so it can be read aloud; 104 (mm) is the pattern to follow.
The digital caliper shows 7.23 (mm)
